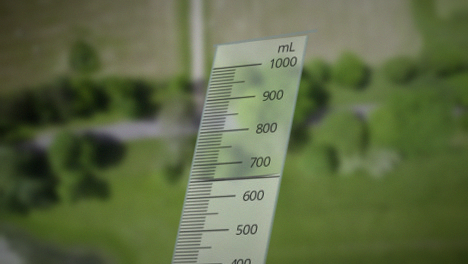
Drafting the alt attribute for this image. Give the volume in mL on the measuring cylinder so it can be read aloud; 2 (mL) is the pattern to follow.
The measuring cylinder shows 650 (mL)
